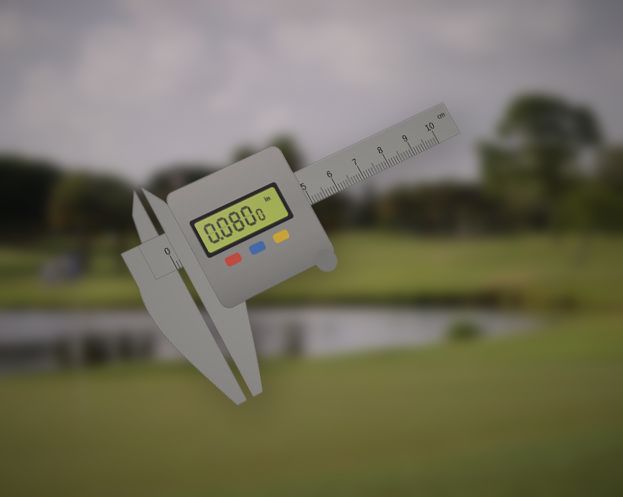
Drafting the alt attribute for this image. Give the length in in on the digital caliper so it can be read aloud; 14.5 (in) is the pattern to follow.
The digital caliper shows 0.0800 (in)
